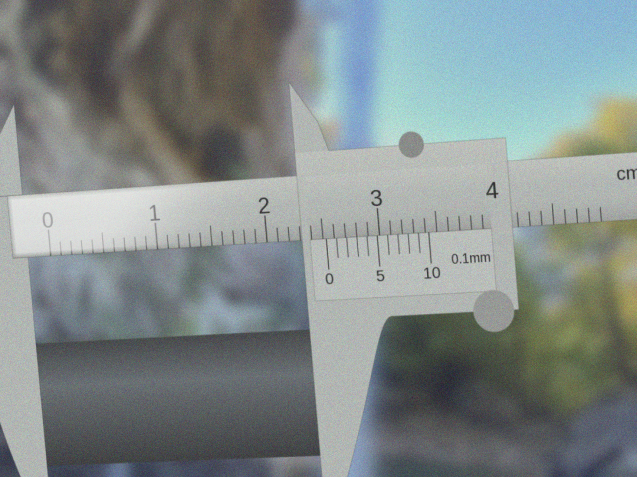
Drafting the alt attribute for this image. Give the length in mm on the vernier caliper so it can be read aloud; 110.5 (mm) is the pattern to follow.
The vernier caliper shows 25.3 (mm)
